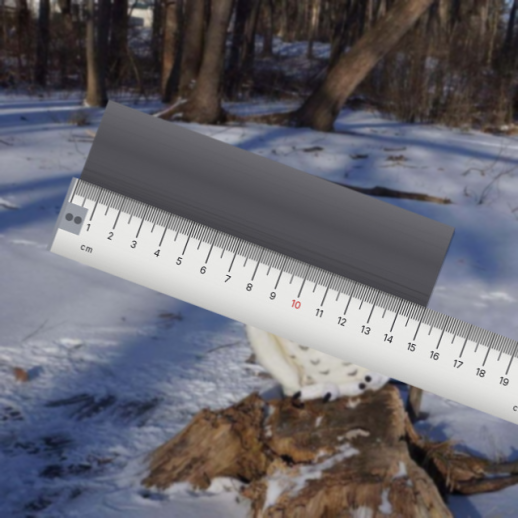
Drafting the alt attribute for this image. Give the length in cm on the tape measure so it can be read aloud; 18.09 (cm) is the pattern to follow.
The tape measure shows 15 (cm)
